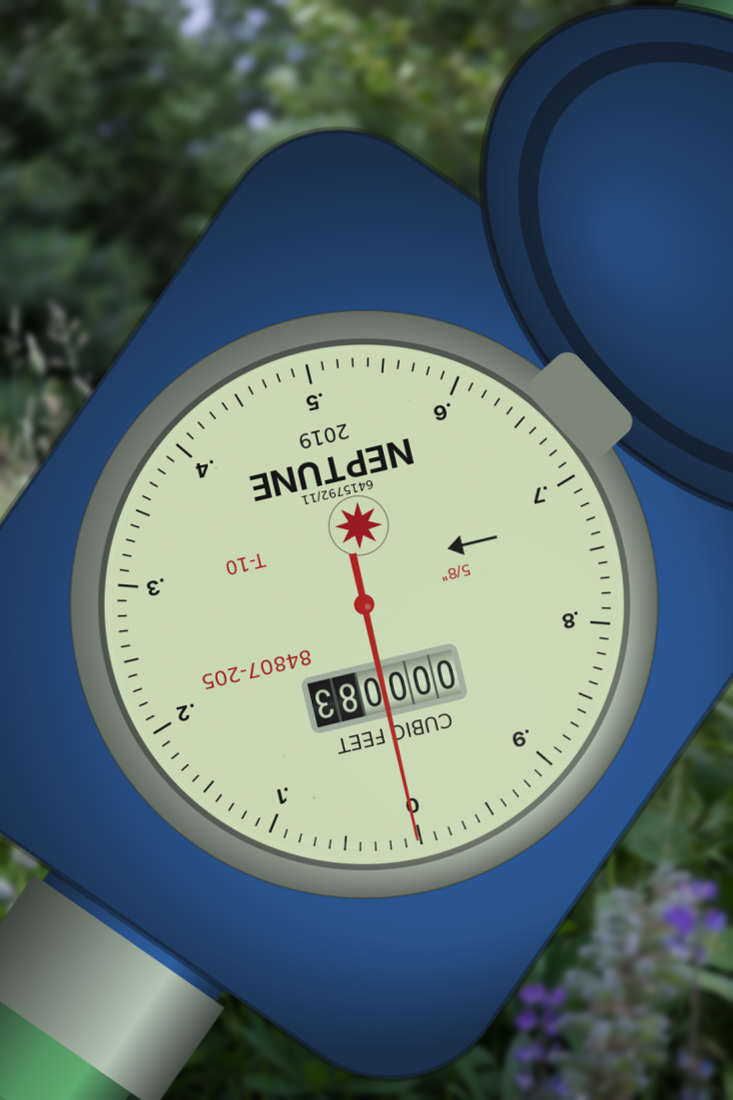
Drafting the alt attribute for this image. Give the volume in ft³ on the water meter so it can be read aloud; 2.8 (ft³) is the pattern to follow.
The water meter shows 83.00 (ft³)
